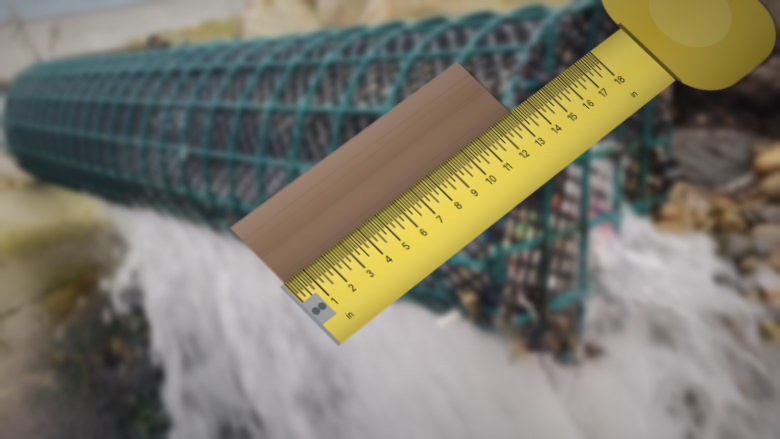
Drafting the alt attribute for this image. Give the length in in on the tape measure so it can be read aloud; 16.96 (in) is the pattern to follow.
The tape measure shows 13 (in)
